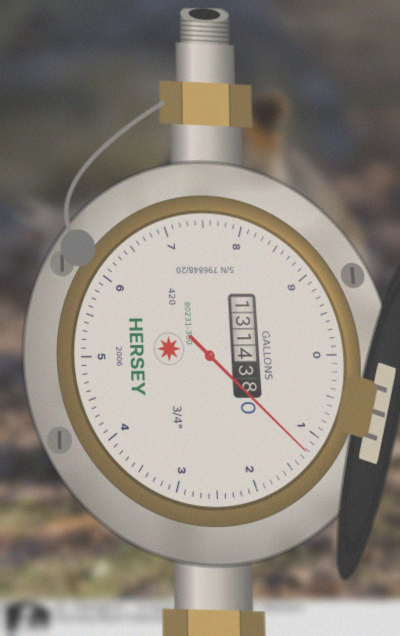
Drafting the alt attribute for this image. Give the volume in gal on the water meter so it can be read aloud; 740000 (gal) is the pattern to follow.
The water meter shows 1314381.2 (gal)
